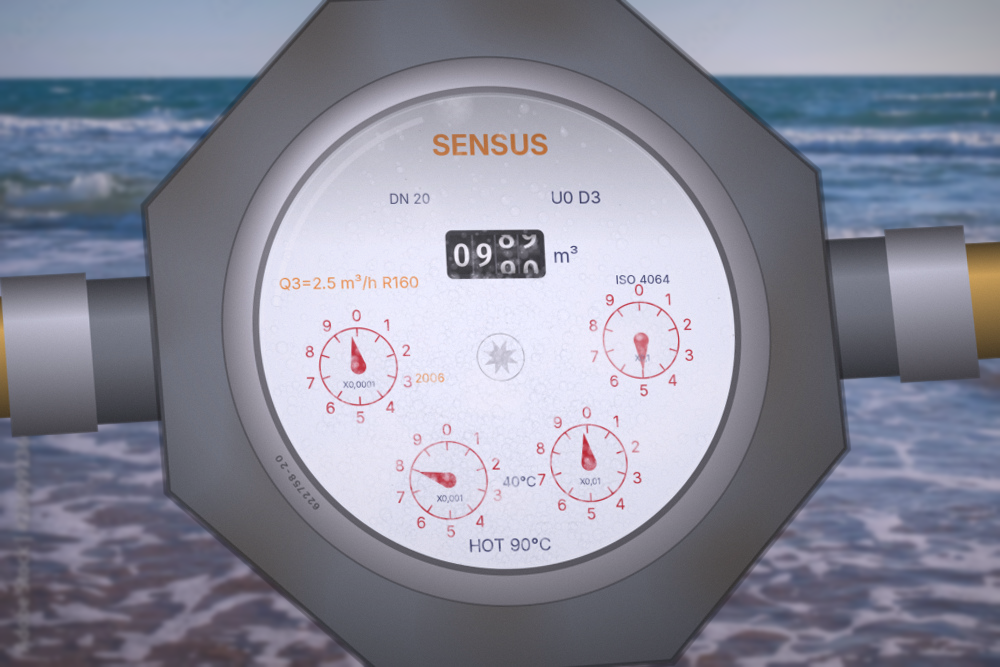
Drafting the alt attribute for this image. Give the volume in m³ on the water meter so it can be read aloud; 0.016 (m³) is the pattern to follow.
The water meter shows 989.4979 (m³)
